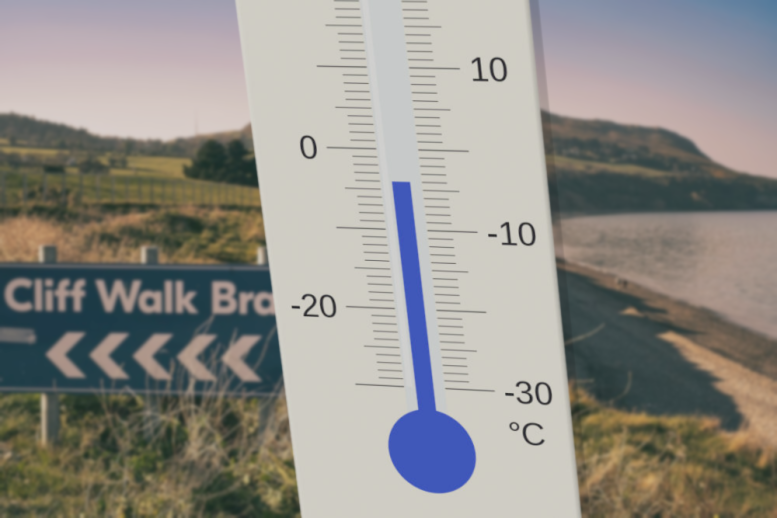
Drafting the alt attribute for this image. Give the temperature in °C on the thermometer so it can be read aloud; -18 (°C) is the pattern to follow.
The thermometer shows -4 (°C)
